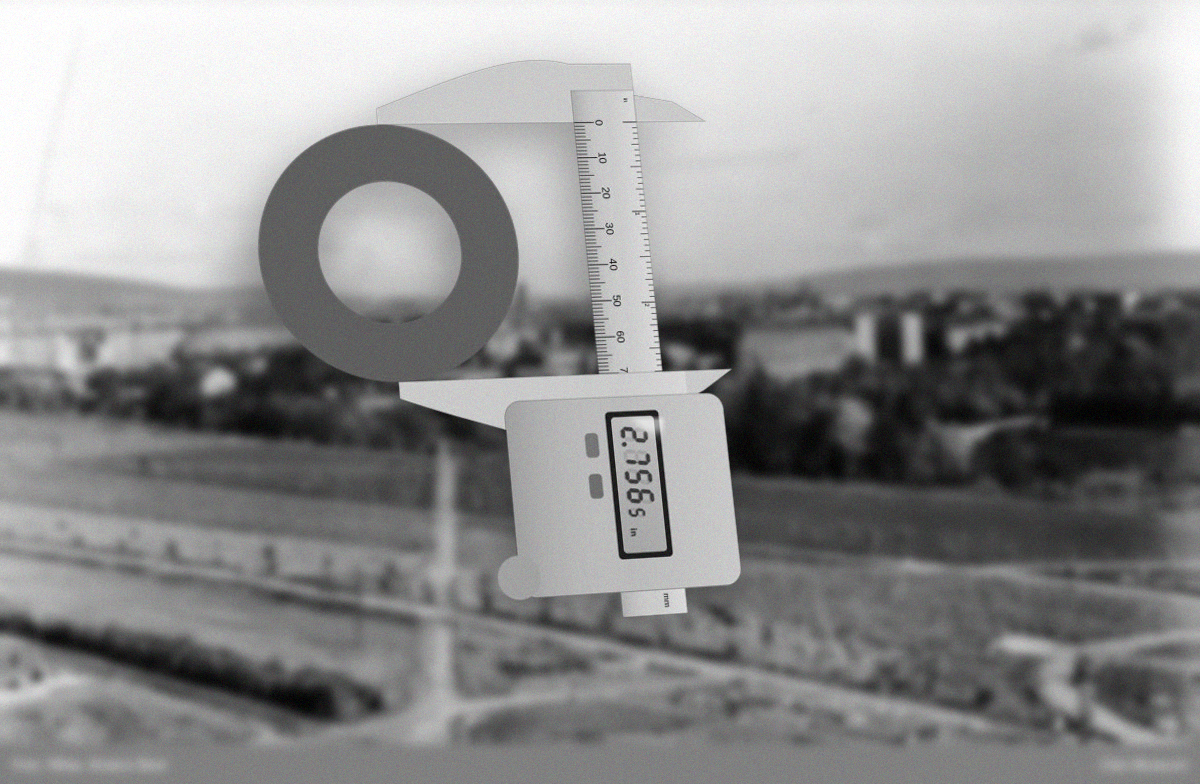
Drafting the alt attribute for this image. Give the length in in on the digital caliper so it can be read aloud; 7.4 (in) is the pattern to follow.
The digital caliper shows 2.7565 (in)
